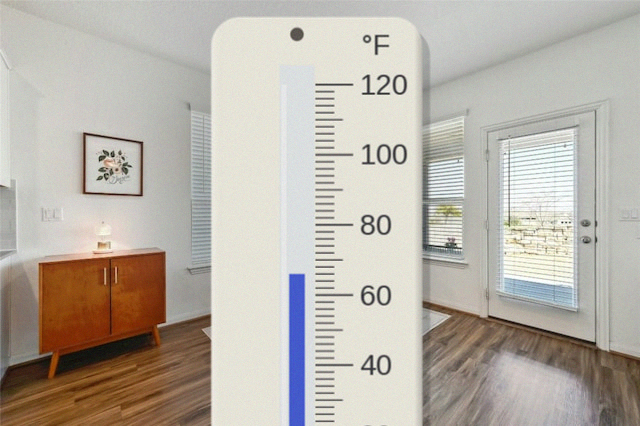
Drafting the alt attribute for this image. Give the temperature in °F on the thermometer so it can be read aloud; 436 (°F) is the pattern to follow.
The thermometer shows 66 (°F)
